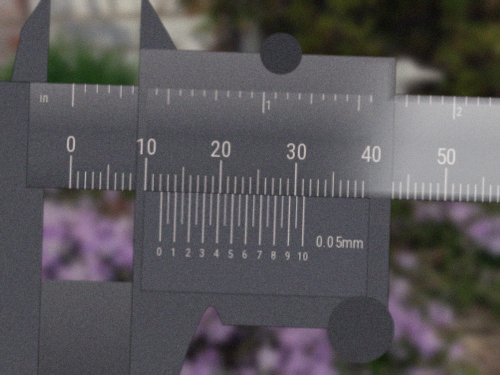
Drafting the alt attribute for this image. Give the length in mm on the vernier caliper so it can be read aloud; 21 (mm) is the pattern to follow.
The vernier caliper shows 12.2 (mm)
